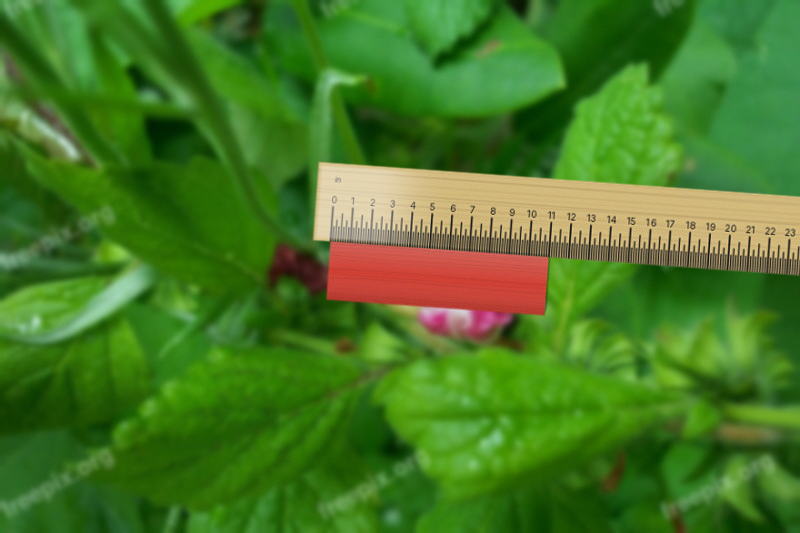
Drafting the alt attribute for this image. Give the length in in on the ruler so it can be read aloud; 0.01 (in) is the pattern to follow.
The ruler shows 11 (in)
